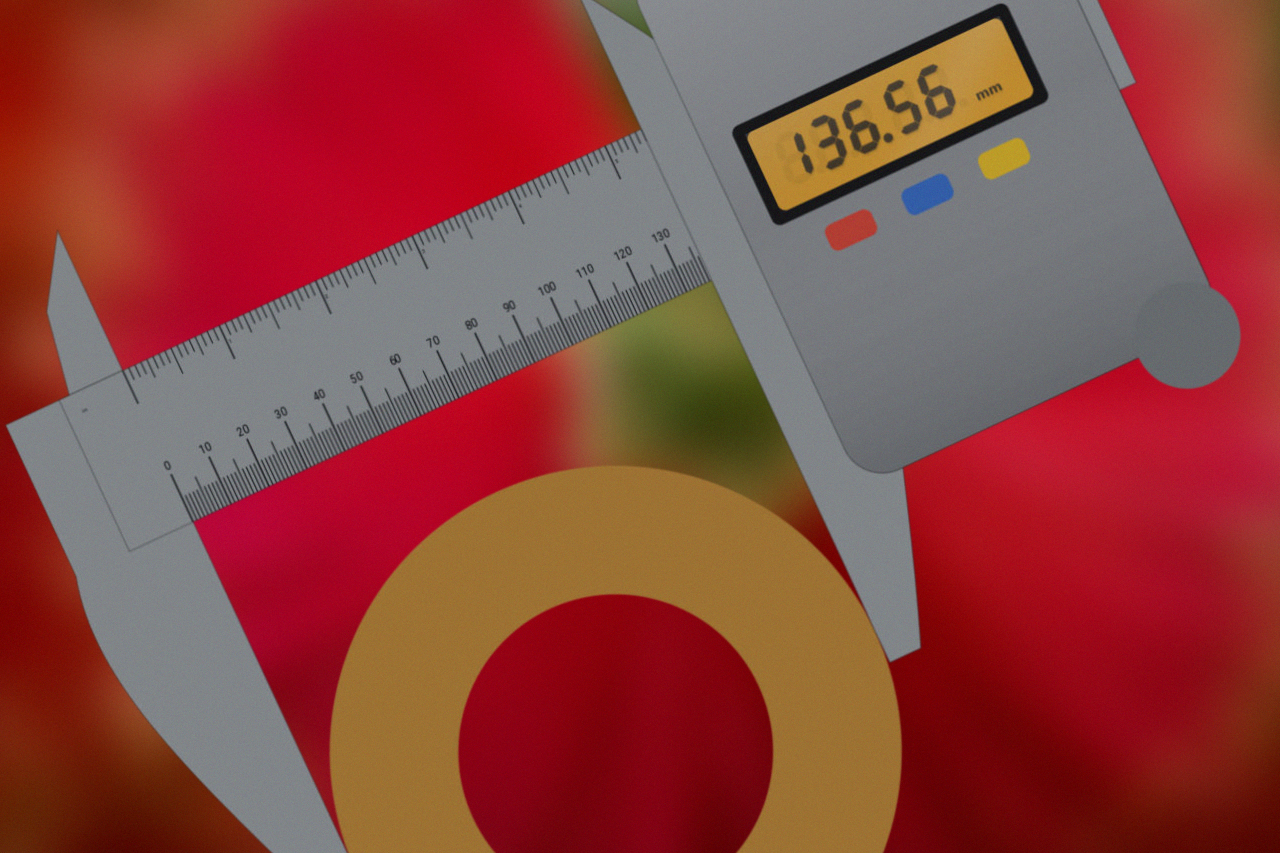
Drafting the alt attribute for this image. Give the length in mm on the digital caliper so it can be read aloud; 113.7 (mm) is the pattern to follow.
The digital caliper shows 136.56 (mm)
